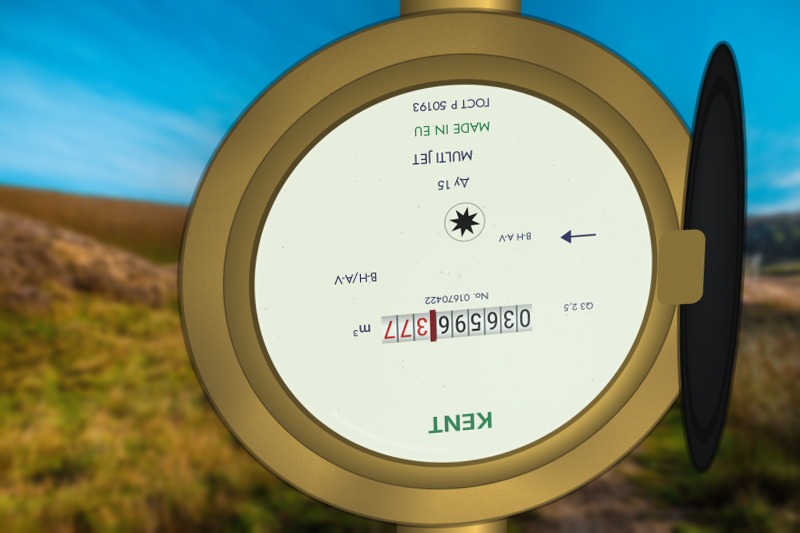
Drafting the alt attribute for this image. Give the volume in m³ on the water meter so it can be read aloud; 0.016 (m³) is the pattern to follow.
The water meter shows 36596.377 (m³)
